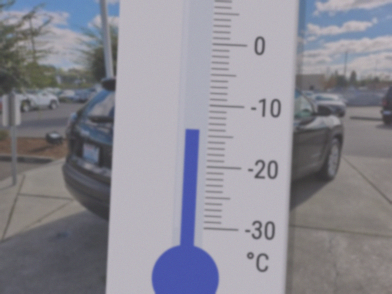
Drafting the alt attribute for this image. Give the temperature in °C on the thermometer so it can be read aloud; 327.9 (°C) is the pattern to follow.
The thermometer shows -14 (°C)
